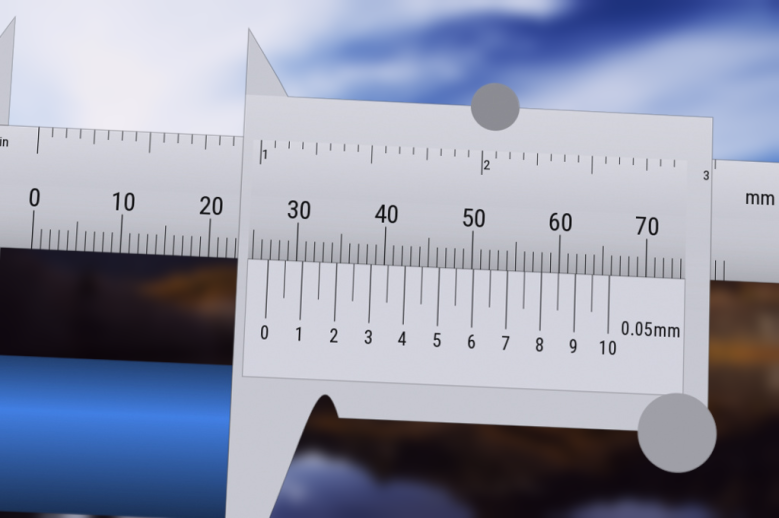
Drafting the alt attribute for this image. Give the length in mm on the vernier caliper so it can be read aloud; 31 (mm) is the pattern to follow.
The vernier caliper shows 26.8 (mm)
